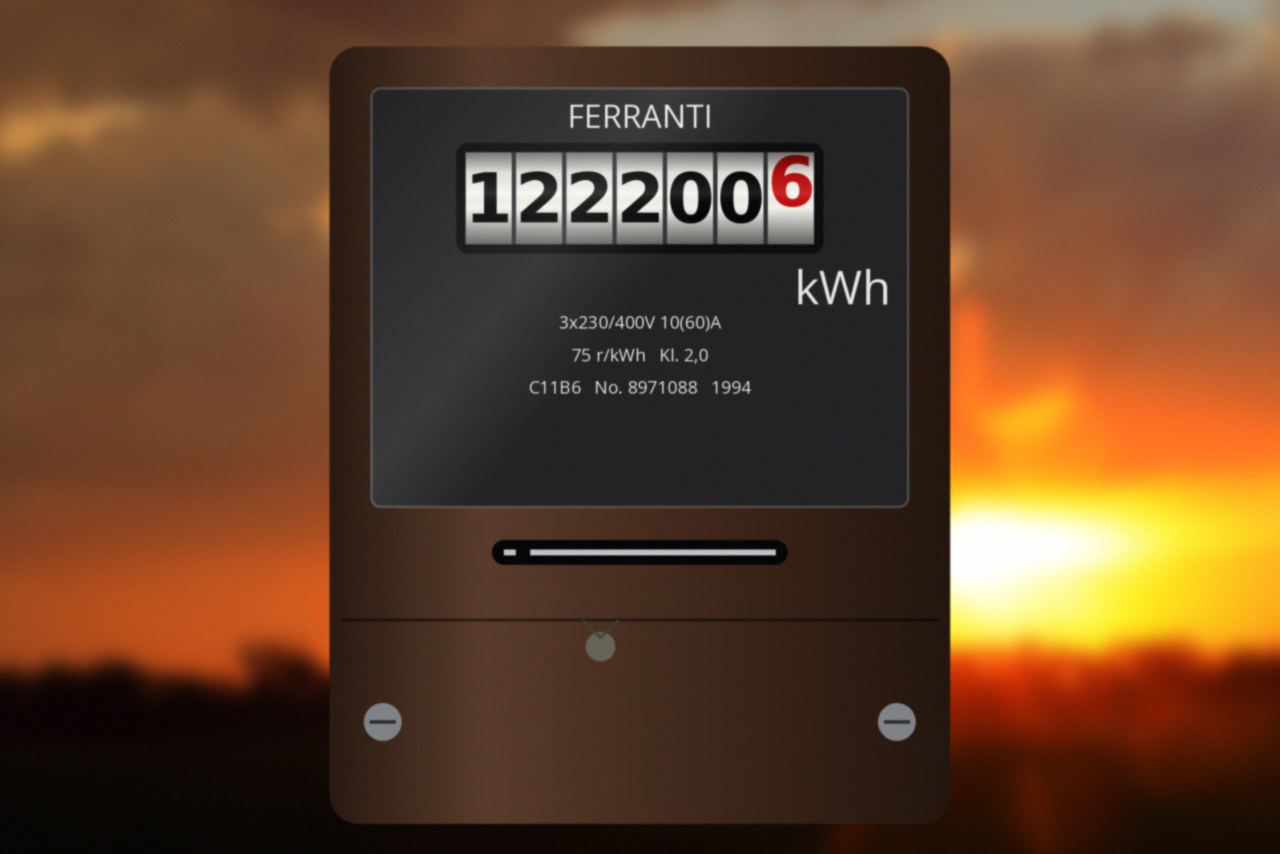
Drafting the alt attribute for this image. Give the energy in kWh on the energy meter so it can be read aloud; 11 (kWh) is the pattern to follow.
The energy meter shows 122200.6 (kWh)
